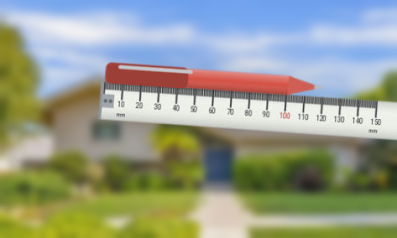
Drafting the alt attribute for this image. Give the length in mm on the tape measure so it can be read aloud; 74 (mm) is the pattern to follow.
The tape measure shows 120 (mm)
